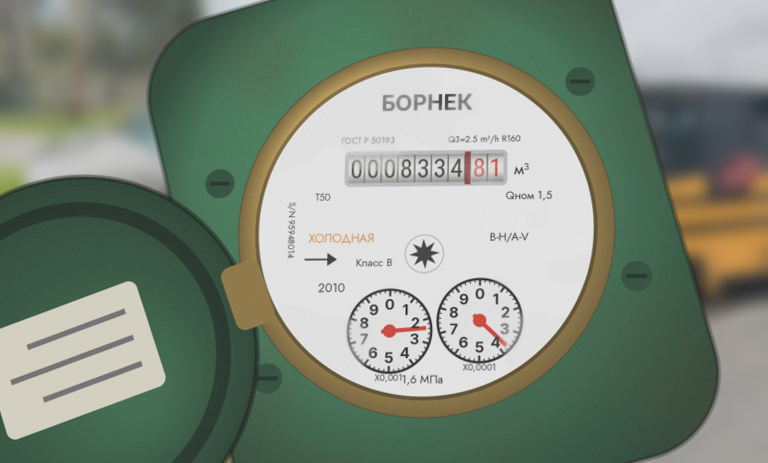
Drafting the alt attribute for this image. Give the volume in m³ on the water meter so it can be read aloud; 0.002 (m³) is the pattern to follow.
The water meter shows 8334.8123 (m³)
